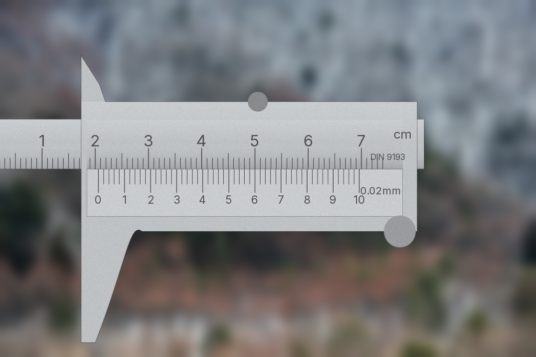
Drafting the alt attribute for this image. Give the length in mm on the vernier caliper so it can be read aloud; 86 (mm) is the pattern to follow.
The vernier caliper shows 20.6 (mm)
